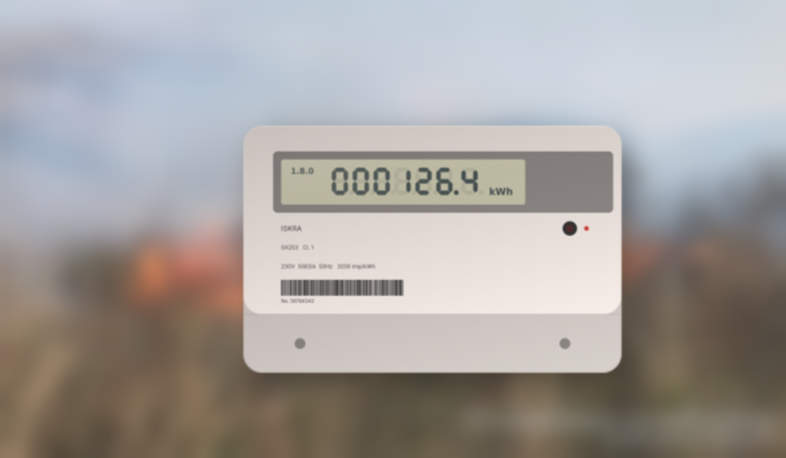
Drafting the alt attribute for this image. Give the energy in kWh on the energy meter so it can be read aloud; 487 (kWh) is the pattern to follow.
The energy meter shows 126.4 (kWh)
